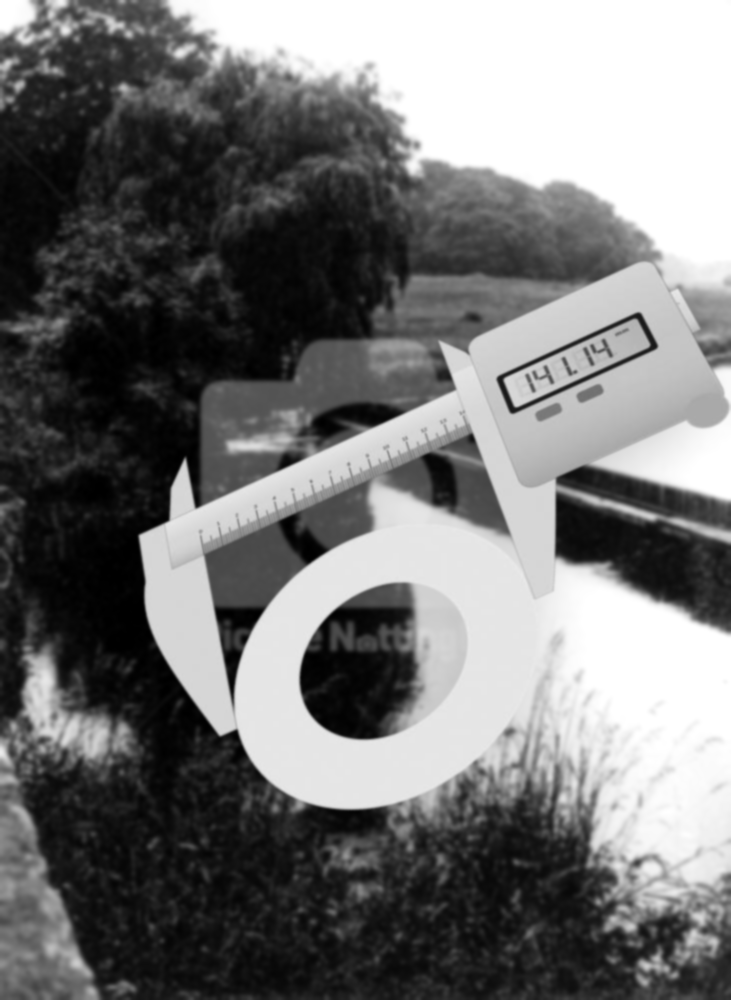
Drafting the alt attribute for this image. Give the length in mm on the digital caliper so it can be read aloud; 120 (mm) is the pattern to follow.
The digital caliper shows 141.14 (mm)
